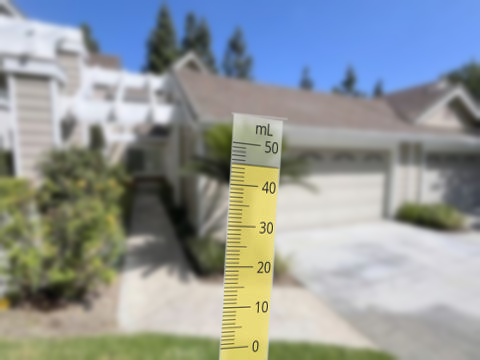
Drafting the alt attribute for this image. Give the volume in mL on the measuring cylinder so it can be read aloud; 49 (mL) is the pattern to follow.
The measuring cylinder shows 45 (mL)
